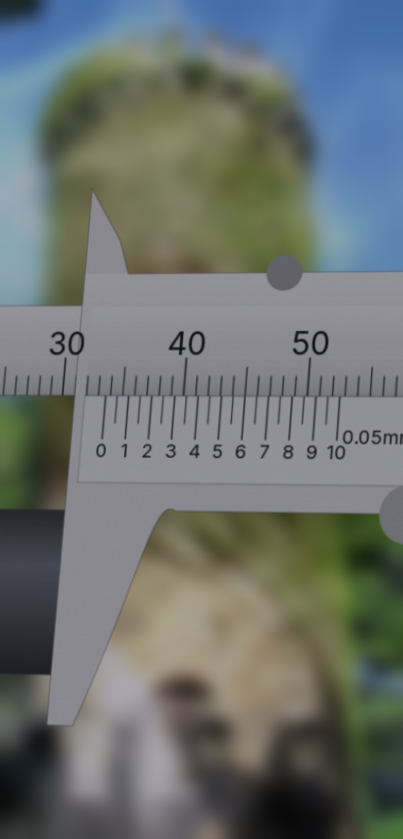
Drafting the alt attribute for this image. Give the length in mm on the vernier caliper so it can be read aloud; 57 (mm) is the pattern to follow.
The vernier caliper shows 33.6 (mm)
